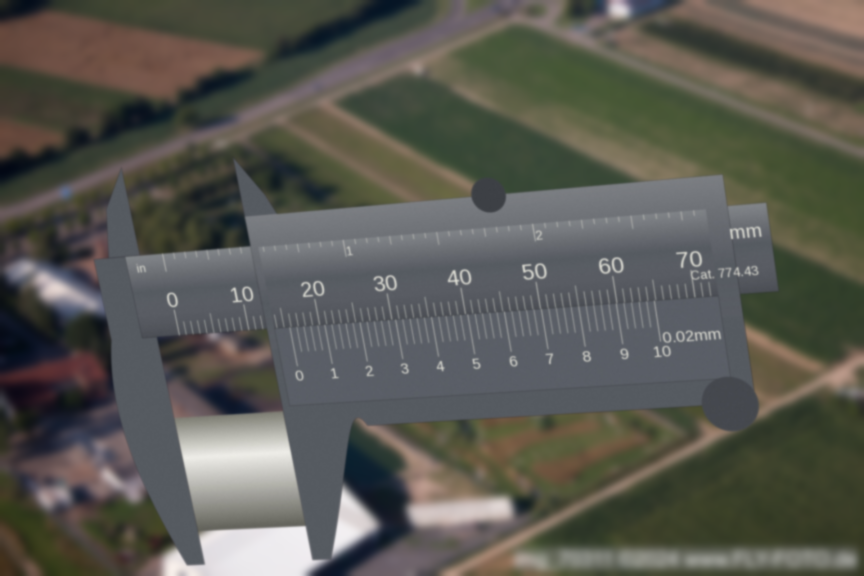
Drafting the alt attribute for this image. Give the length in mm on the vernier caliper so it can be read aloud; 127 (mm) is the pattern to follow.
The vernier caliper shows 15.8 (mm)
